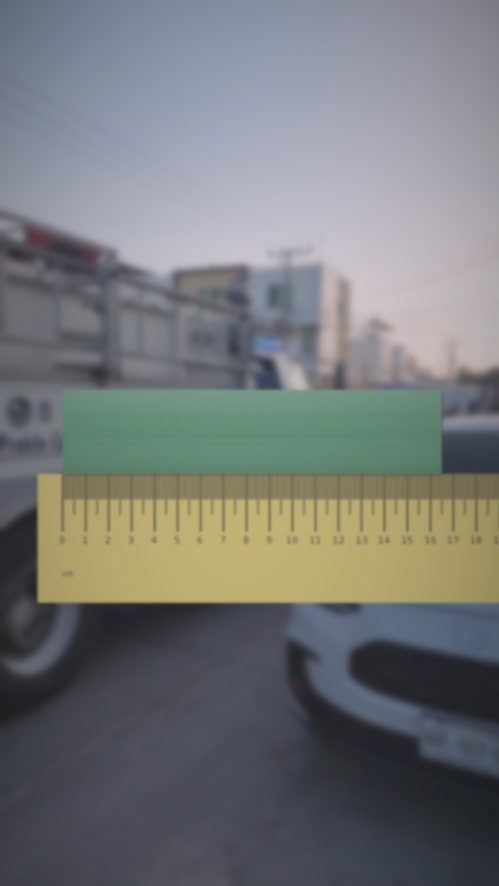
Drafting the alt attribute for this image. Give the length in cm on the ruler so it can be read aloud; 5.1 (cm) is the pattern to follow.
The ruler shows 16.5 (cm)
